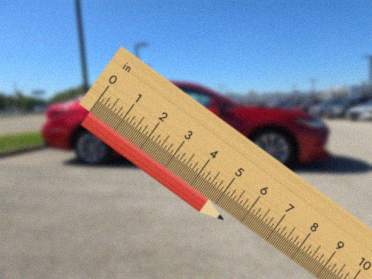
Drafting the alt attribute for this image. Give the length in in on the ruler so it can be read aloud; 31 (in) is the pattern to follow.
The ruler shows 5.5 (in)
